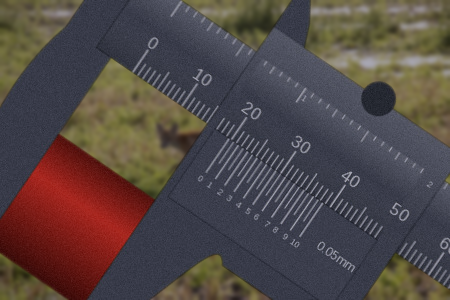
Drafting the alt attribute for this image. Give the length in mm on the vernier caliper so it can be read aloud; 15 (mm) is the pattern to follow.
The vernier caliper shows 19.6 (mm)
